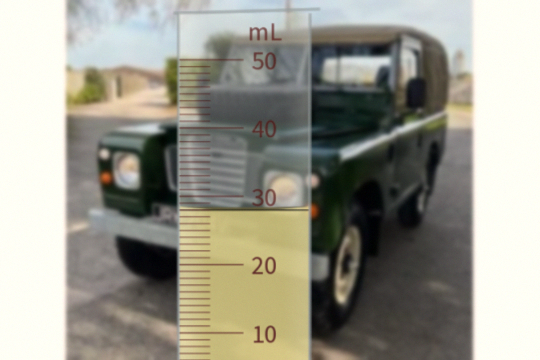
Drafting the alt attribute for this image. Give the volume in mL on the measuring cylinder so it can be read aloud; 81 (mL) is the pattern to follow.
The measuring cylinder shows 28 (mL)
